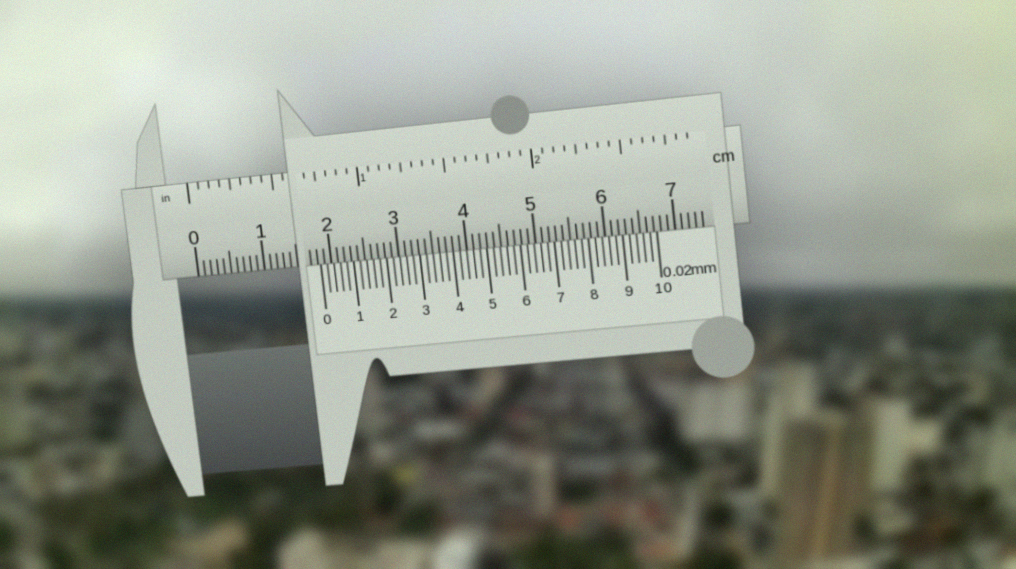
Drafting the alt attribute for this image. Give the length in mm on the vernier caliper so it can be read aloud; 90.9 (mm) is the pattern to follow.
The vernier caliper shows 18.4 (mm)
